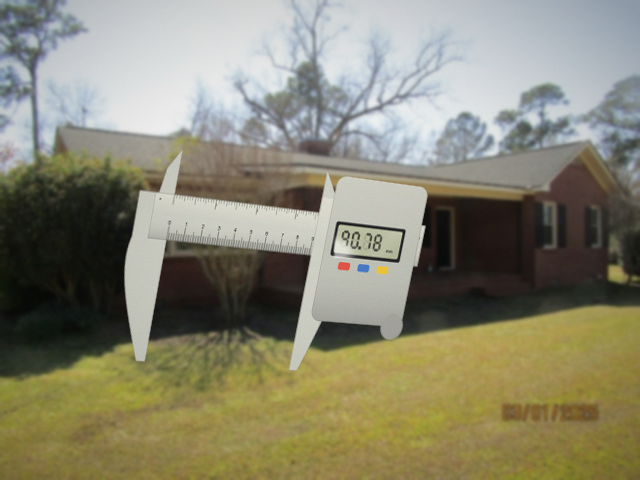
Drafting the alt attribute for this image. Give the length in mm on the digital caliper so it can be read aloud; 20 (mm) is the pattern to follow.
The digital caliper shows 90.78 (mm)
